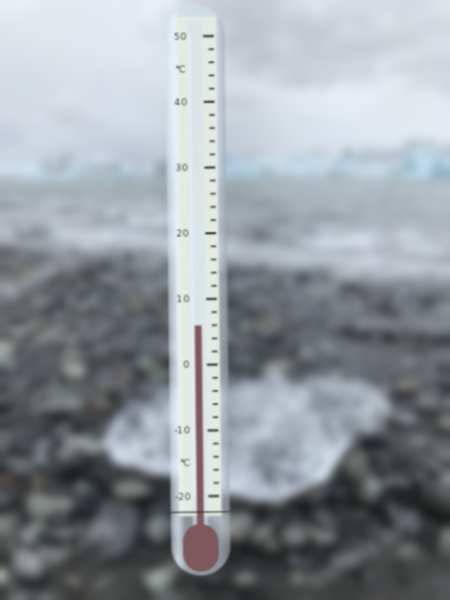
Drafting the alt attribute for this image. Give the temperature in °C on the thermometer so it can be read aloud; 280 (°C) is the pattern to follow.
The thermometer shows 6 (°C)
